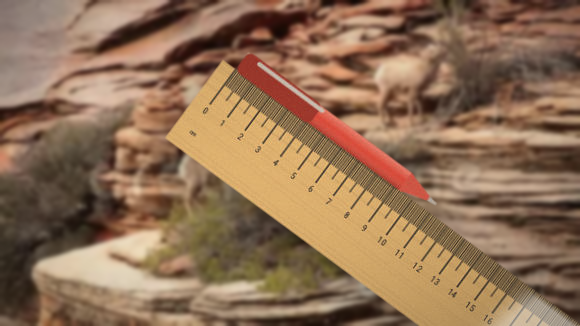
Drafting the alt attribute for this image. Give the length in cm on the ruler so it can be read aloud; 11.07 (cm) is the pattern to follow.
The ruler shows 11 (cm)
